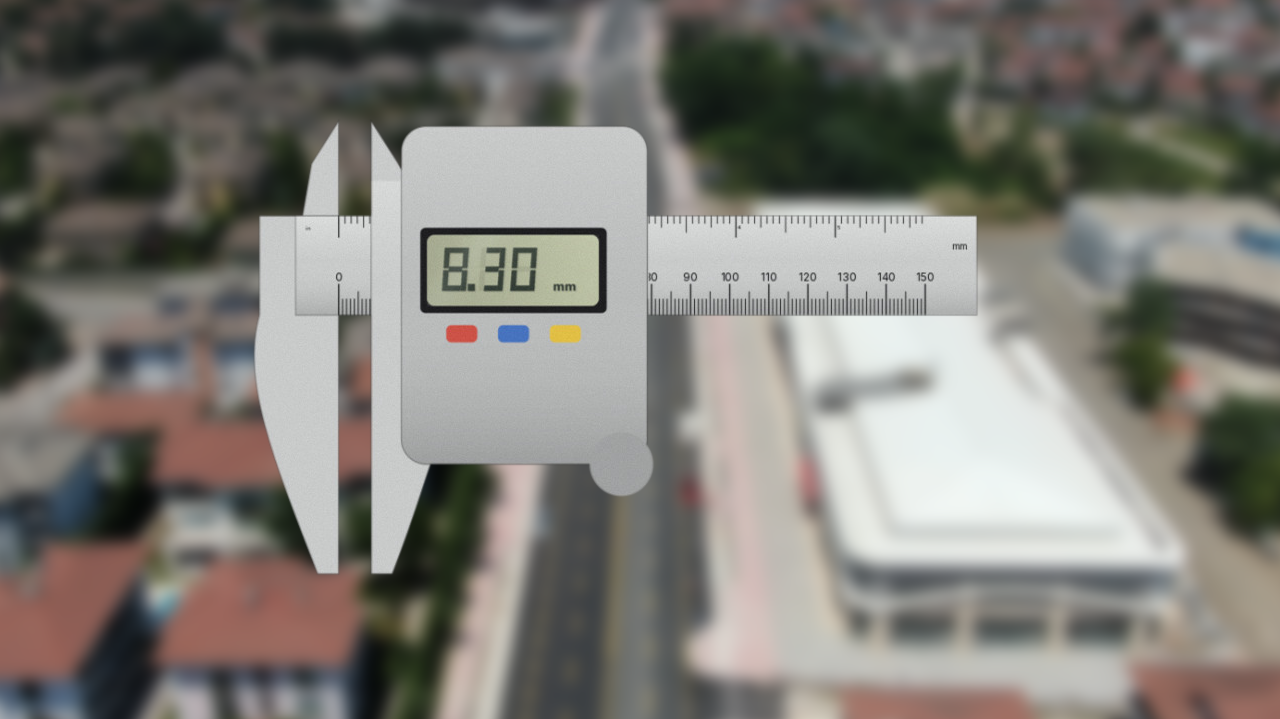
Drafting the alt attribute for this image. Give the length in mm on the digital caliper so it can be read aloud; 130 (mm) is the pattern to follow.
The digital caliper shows 8.30 (mm)
